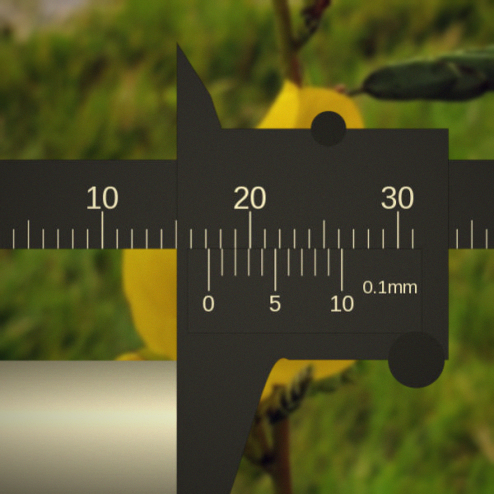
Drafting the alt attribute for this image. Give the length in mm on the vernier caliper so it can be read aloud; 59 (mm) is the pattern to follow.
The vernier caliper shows 17.2 (mm)
